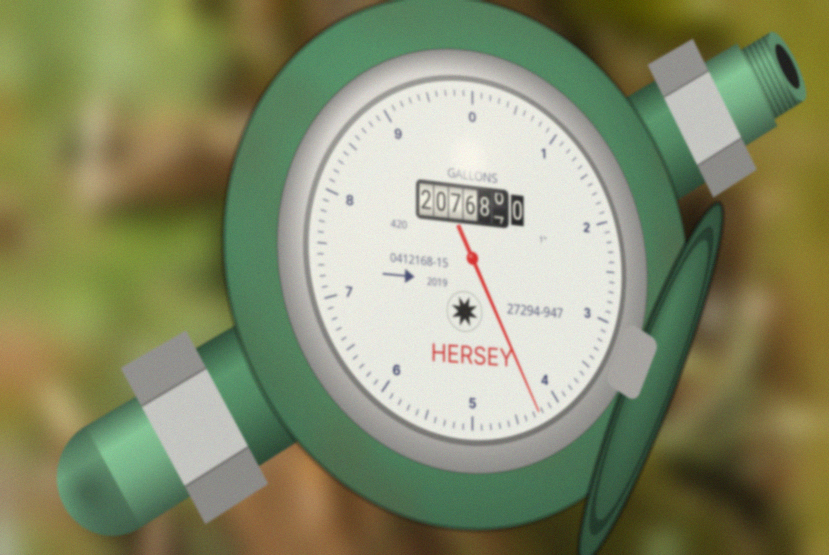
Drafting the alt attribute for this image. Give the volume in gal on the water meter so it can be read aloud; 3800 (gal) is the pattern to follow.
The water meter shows 2076864.2 (gal)
